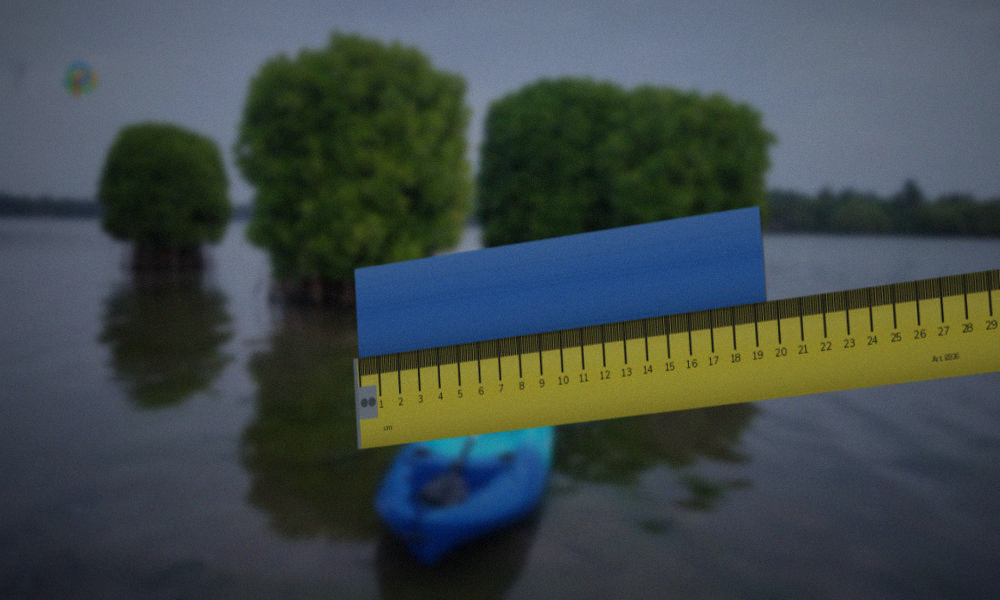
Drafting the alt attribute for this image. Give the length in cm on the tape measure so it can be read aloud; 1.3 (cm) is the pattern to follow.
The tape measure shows 19.5 (cm)
